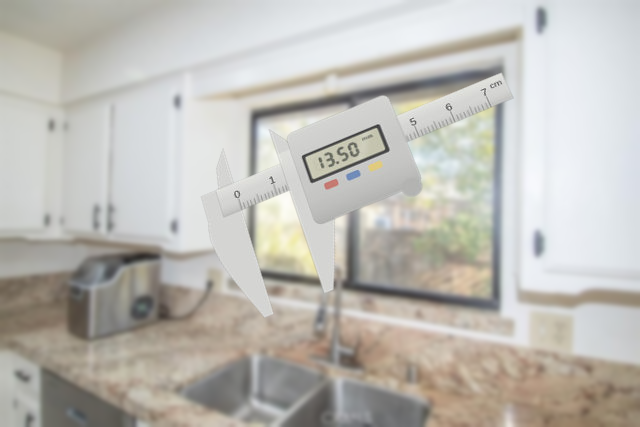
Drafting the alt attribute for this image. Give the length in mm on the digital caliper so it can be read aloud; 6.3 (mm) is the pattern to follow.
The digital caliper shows 13.50 (mm)
